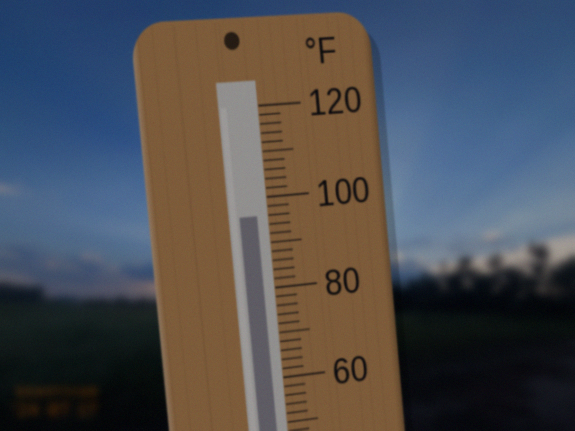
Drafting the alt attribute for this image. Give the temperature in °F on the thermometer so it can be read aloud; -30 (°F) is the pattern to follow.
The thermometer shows 96 (°F)
